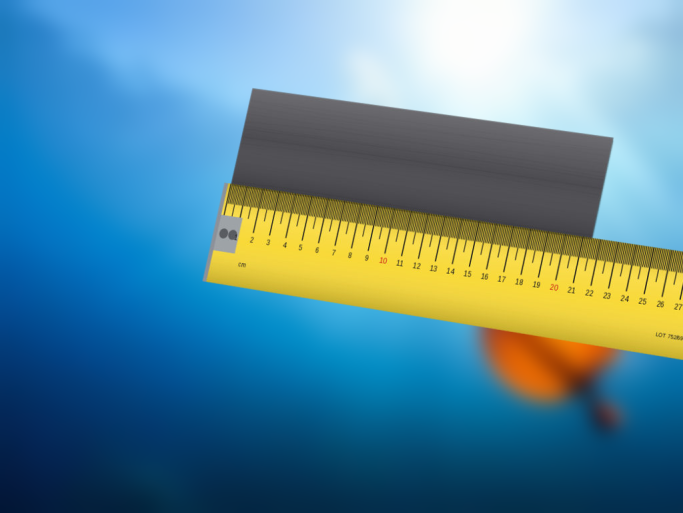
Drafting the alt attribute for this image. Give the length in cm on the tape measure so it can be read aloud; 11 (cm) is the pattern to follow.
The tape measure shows 21.5 (cm)
